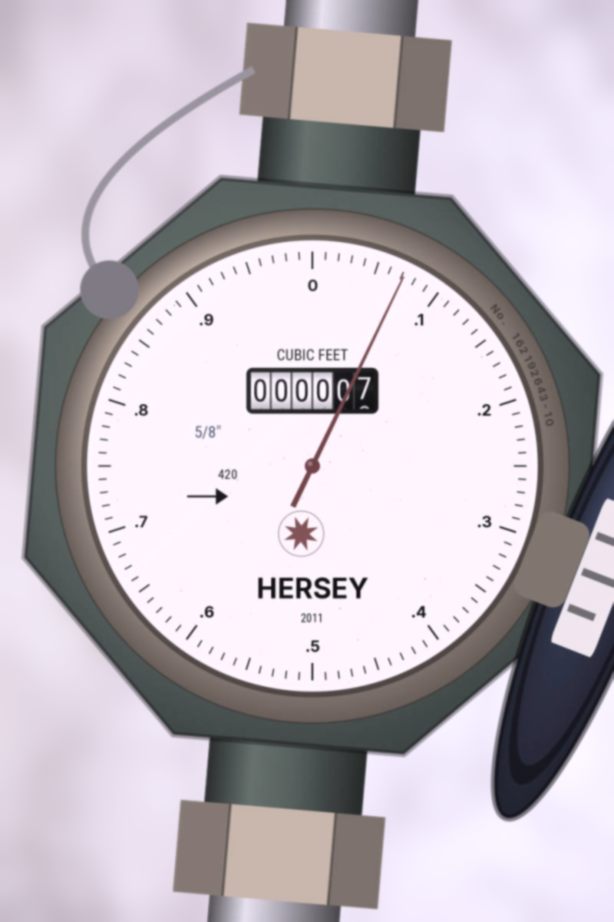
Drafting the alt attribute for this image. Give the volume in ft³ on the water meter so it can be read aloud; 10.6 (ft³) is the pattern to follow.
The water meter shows 7.07 (ft³)
